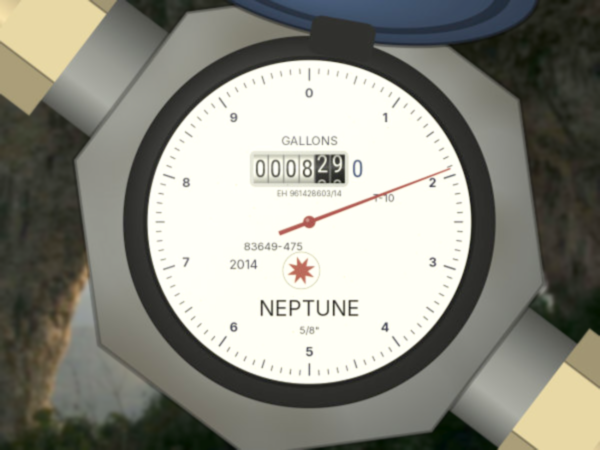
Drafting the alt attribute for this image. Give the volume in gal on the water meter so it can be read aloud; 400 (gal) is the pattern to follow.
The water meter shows 8291.9 (gal)
